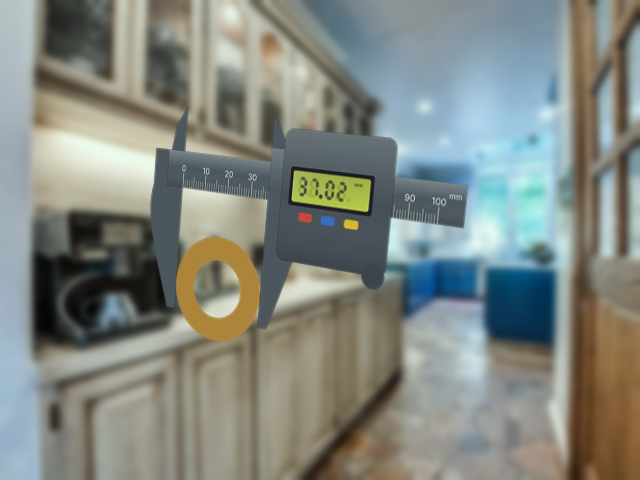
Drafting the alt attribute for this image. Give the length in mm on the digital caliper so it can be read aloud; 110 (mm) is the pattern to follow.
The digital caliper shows 37.02 (mm)
